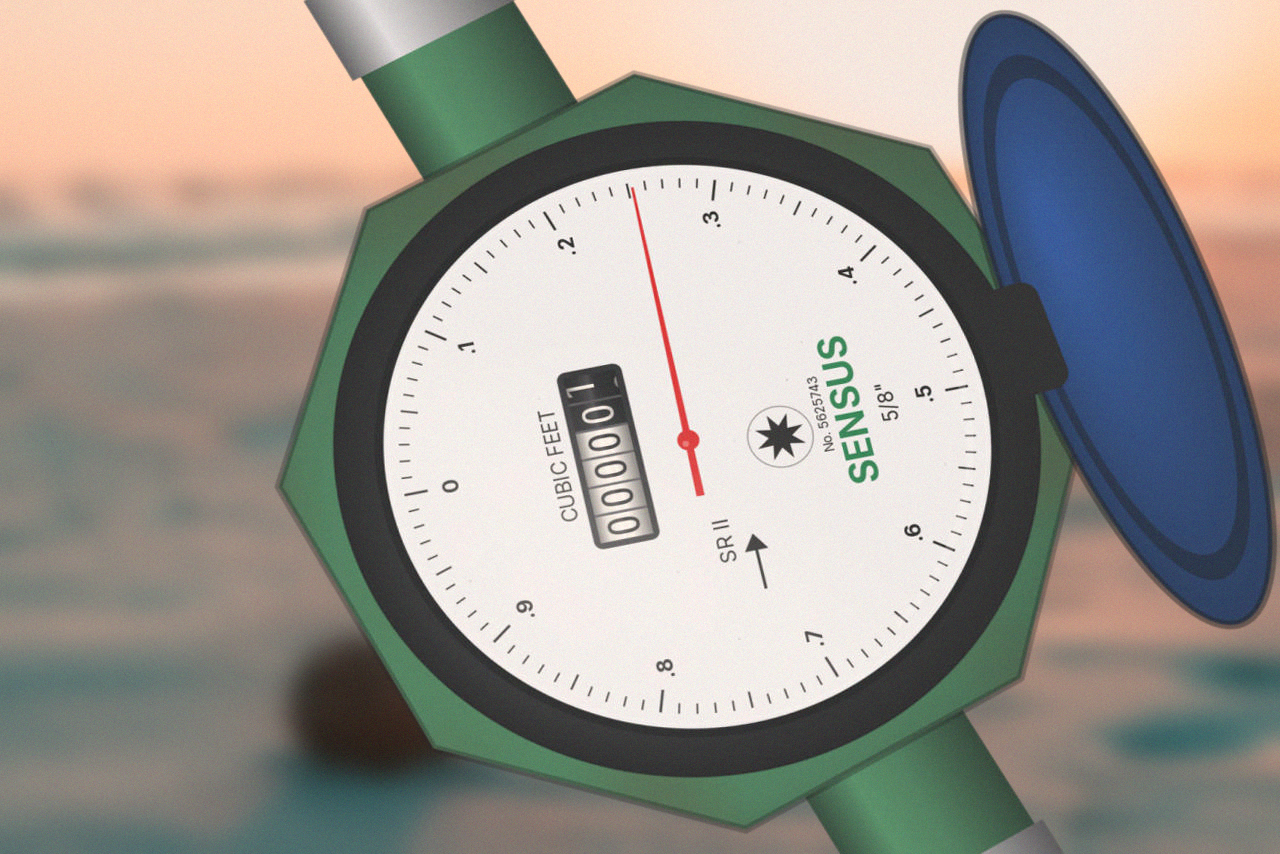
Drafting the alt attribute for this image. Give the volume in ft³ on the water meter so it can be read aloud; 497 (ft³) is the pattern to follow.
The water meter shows 1.25 (ft³)
